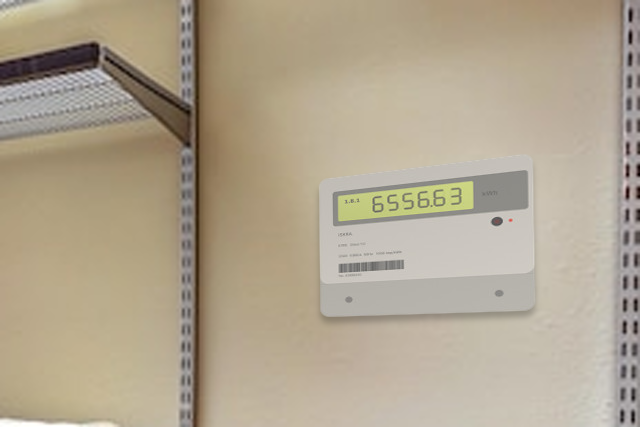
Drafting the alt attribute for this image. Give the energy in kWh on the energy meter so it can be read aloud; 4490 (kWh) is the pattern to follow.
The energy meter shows 6556.63 (kWh)
